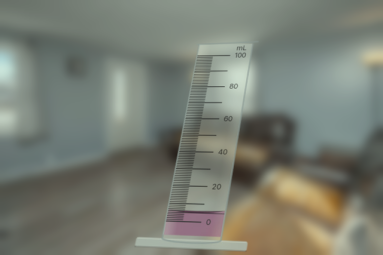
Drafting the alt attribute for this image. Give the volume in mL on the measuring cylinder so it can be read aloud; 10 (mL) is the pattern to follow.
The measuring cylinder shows 5 (mL)
